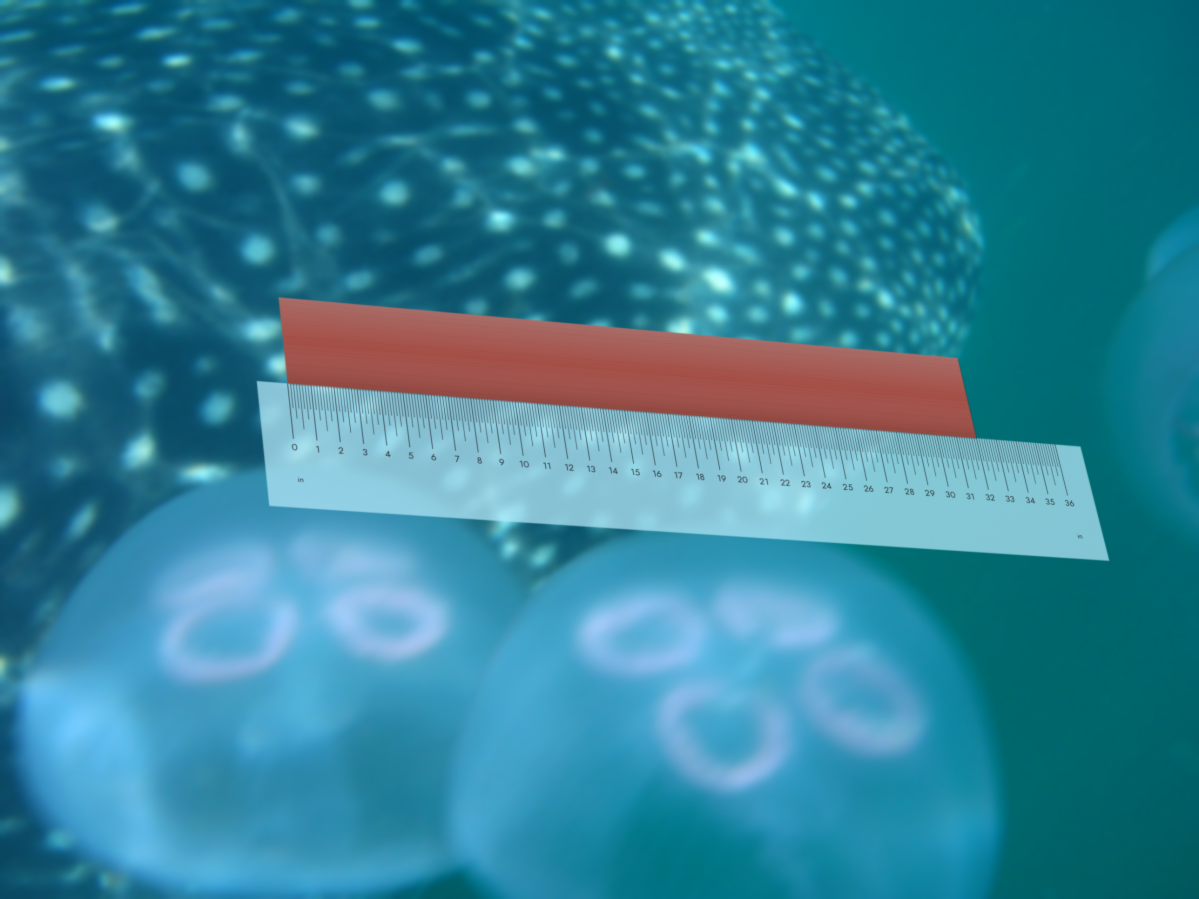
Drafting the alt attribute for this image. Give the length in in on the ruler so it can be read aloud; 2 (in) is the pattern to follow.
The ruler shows 32 (in)
